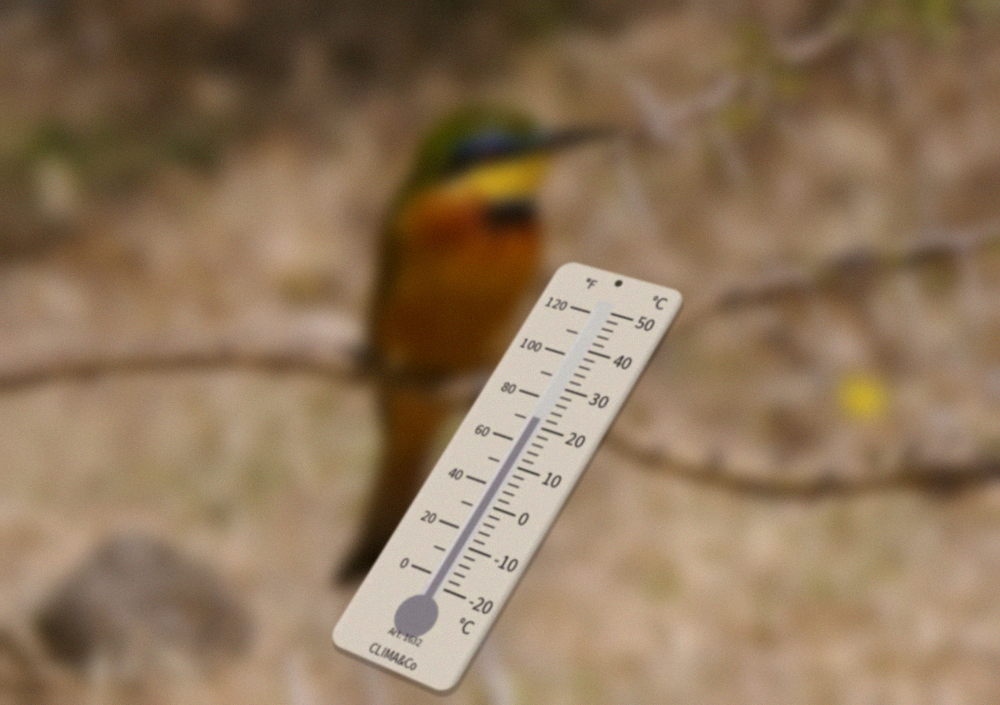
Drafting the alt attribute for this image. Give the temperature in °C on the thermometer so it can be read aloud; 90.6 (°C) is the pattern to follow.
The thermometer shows 22 (°C)
